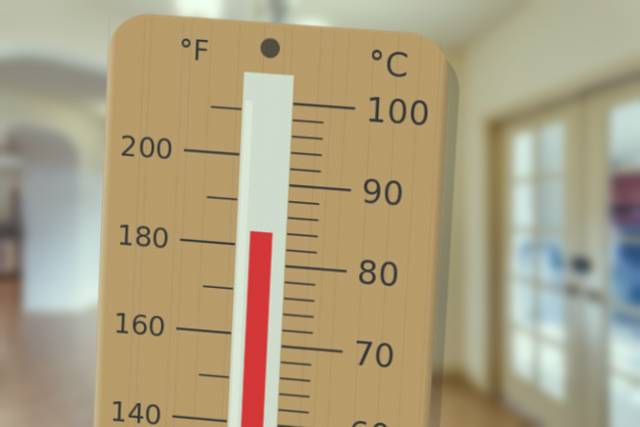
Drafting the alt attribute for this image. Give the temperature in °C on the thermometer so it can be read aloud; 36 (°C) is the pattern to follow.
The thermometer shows 84 (°C)
